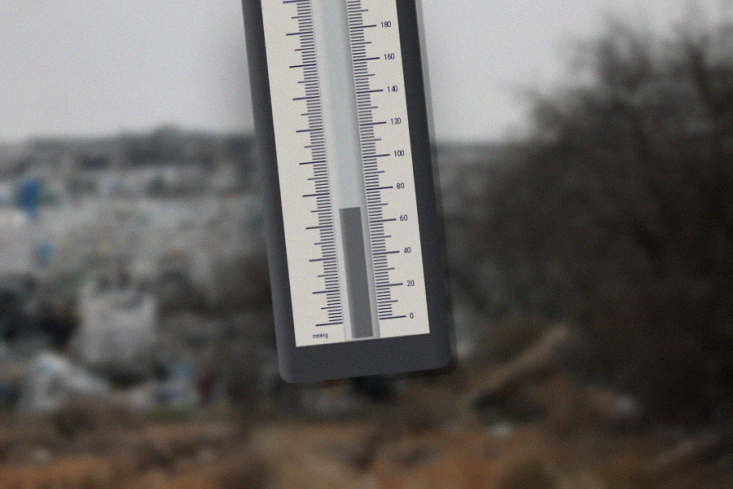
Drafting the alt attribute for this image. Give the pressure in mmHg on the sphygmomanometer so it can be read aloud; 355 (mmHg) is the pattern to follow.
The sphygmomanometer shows 70 (mmHg)
